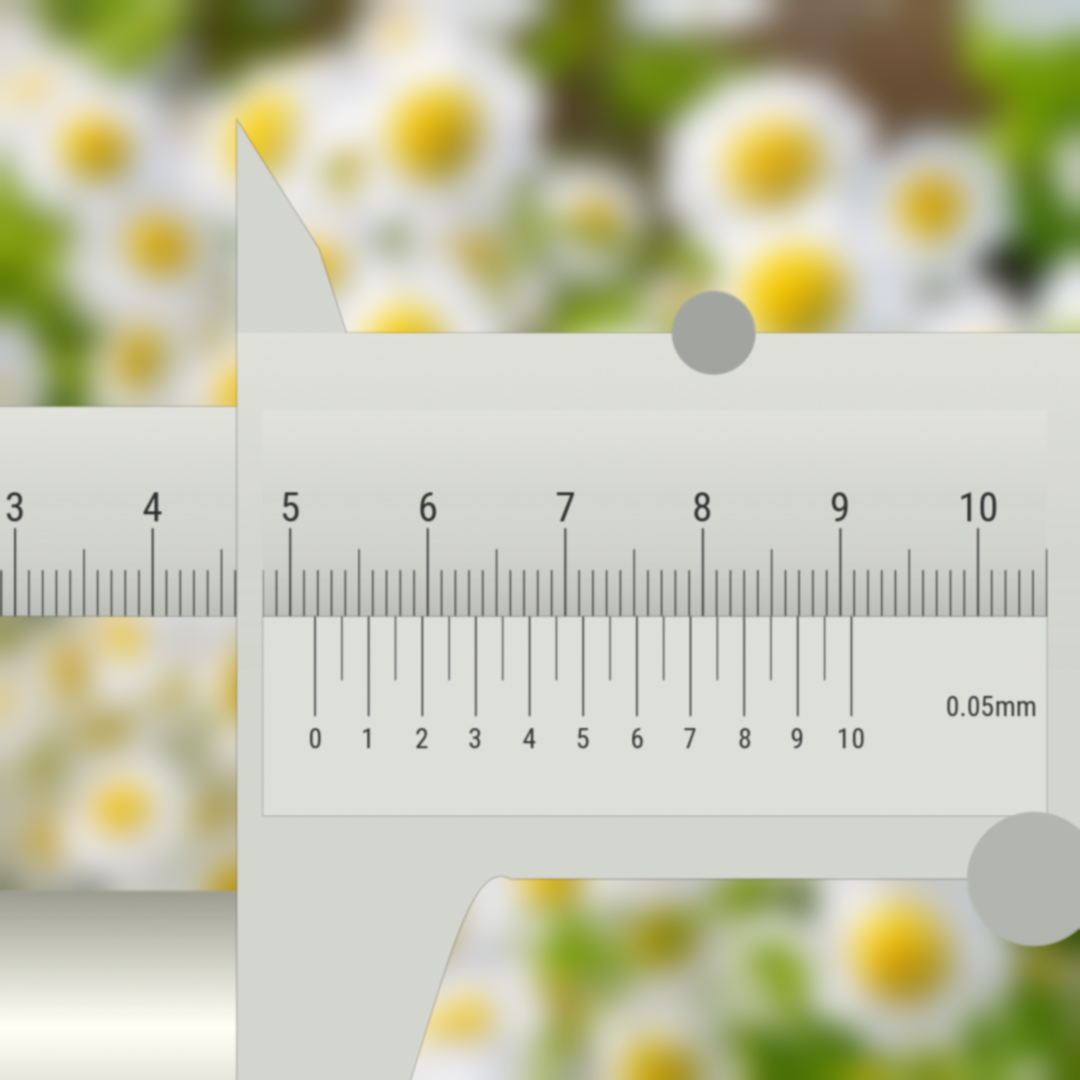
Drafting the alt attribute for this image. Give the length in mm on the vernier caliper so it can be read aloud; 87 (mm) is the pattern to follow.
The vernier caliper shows 51.8 (mm)
